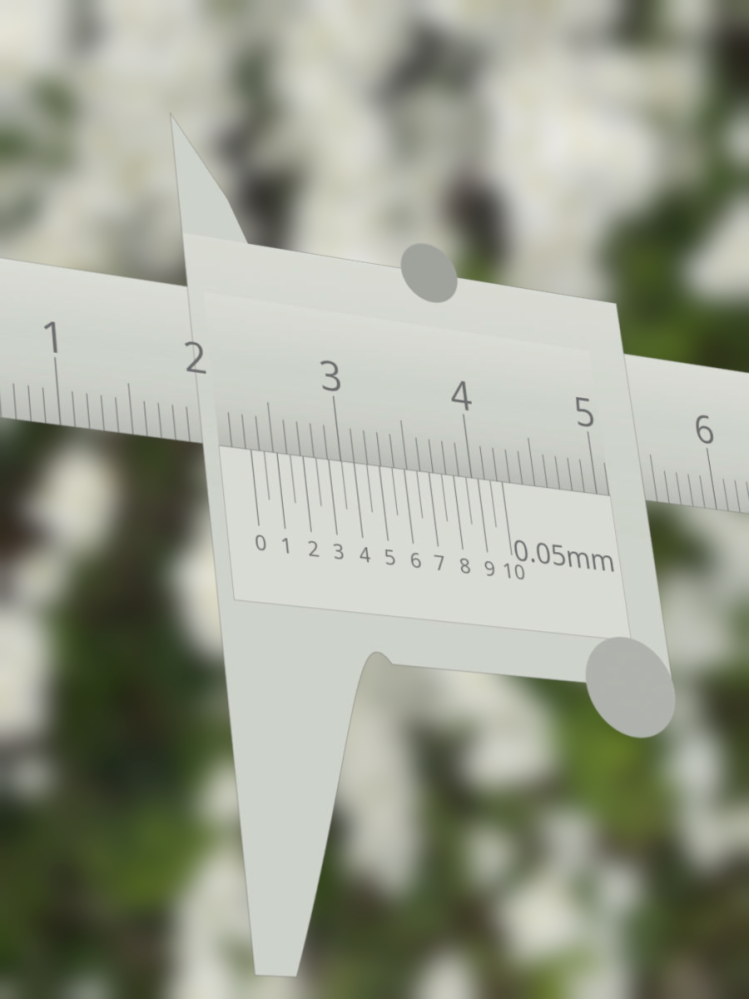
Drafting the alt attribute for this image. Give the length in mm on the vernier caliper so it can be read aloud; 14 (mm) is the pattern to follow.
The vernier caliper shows 23.4 (mm)
